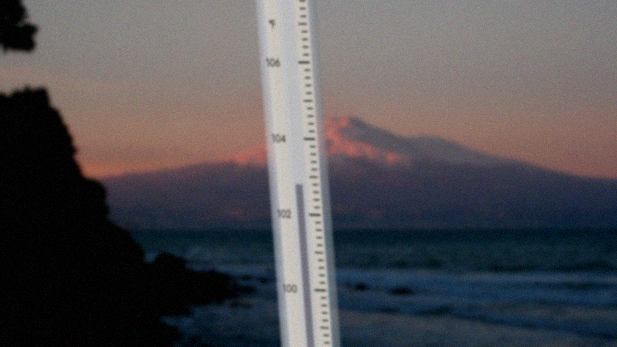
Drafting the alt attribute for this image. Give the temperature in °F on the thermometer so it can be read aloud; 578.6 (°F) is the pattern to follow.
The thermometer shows 102.8 (°F)
